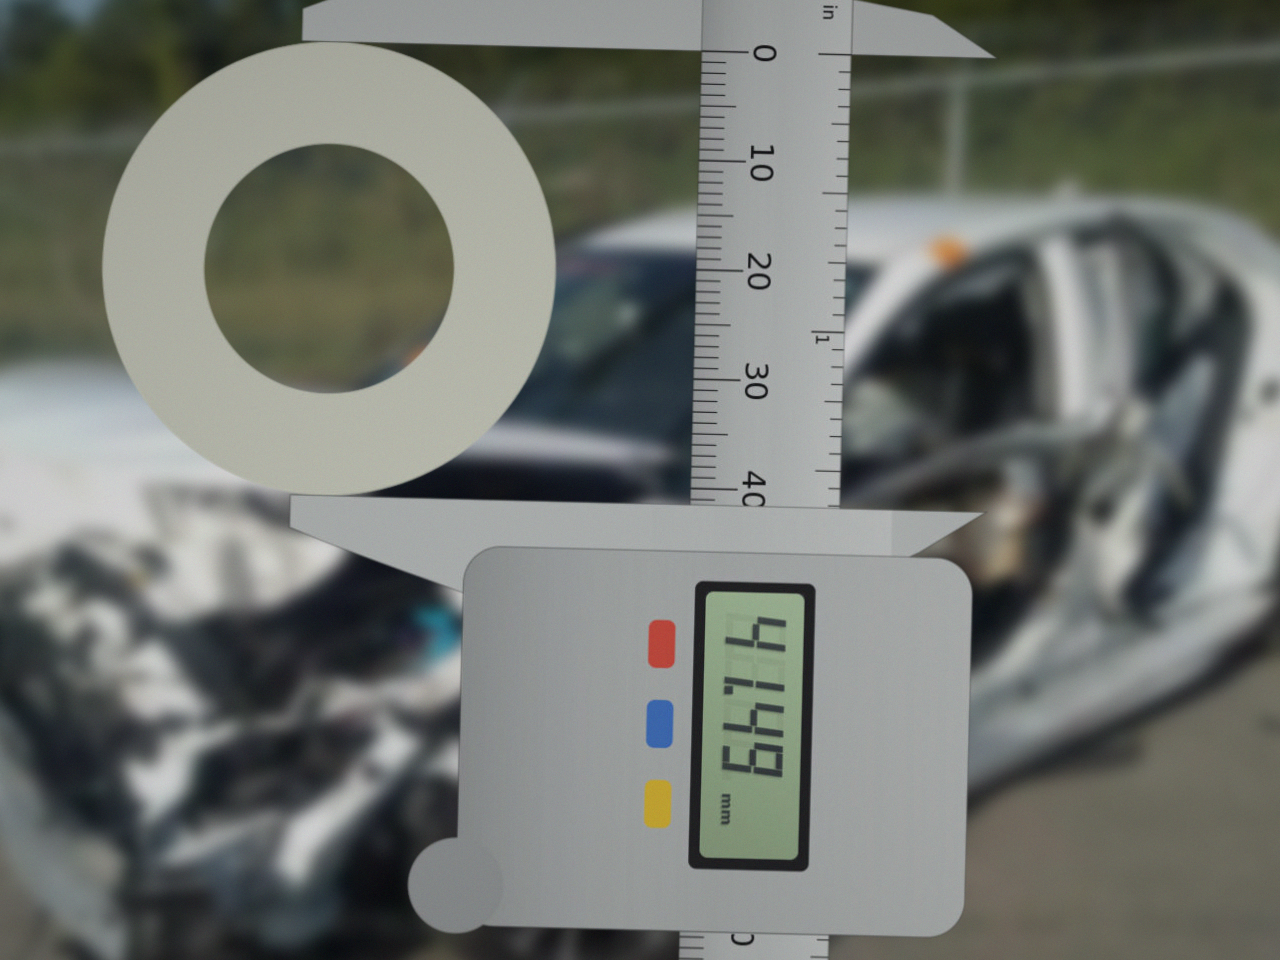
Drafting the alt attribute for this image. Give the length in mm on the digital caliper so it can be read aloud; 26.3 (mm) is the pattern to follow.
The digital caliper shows 41.49 (mm)
